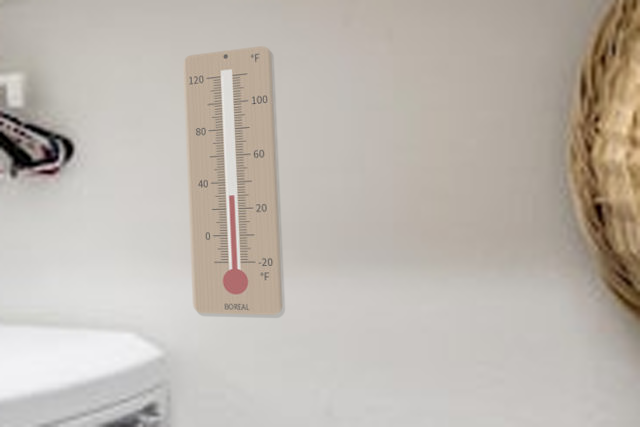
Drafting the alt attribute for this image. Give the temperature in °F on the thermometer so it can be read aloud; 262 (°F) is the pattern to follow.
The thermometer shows 30 (°F)
